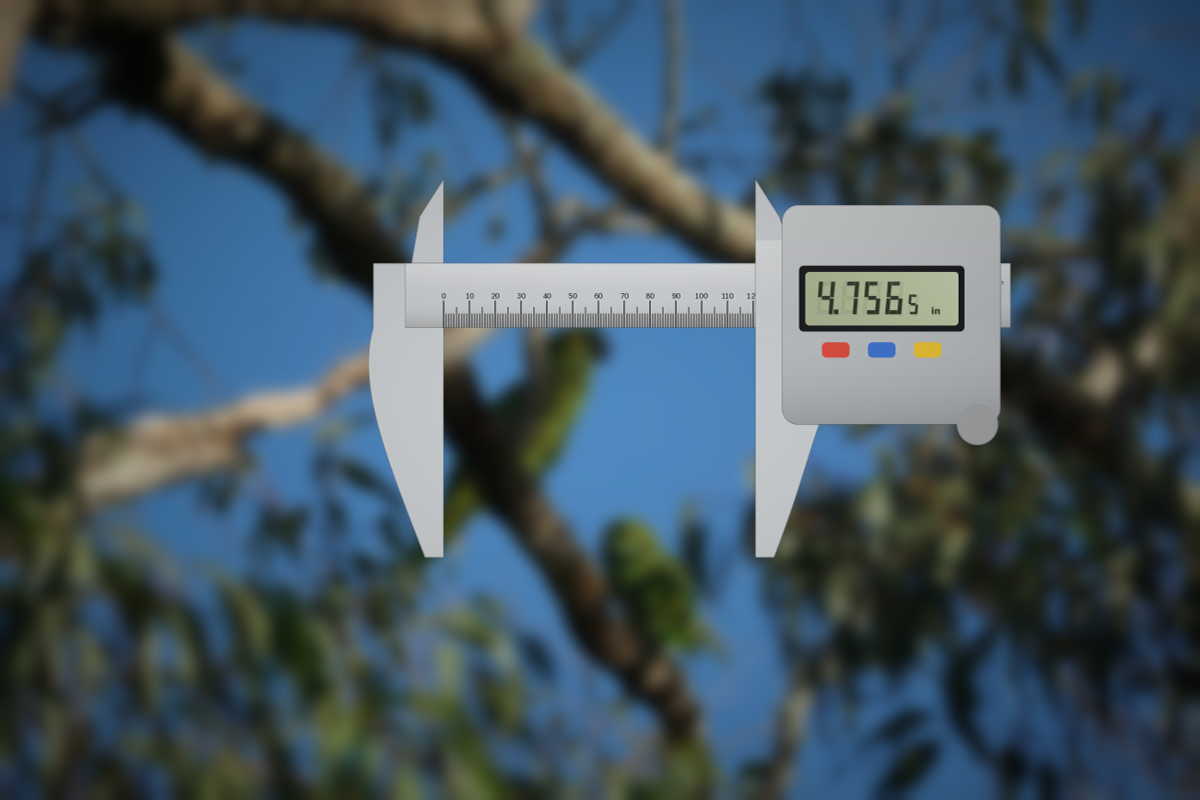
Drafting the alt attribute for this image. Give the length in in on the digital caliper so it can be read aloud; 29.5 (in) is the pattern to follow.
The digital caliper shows 4.7565 (in)
